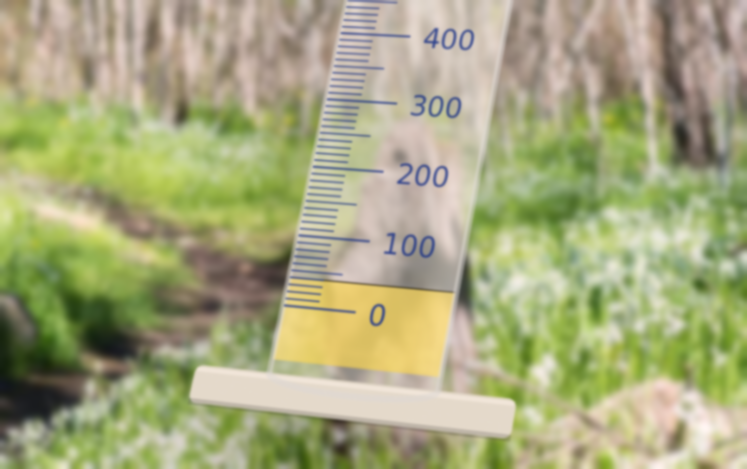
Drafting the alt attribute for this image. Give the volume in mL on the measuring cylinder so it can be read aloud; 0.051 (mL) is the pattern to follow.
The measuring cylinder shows 40 (mL)
